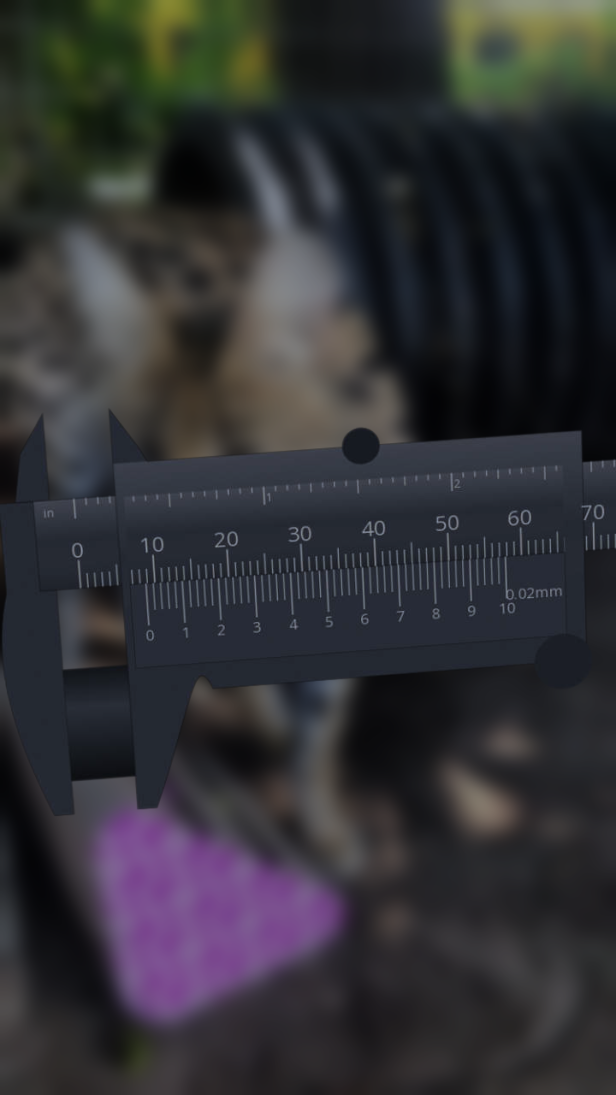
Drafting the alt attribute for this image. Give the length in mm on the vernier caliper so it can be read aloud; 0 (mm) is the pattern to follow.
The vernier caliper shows 8.8 (mm)
